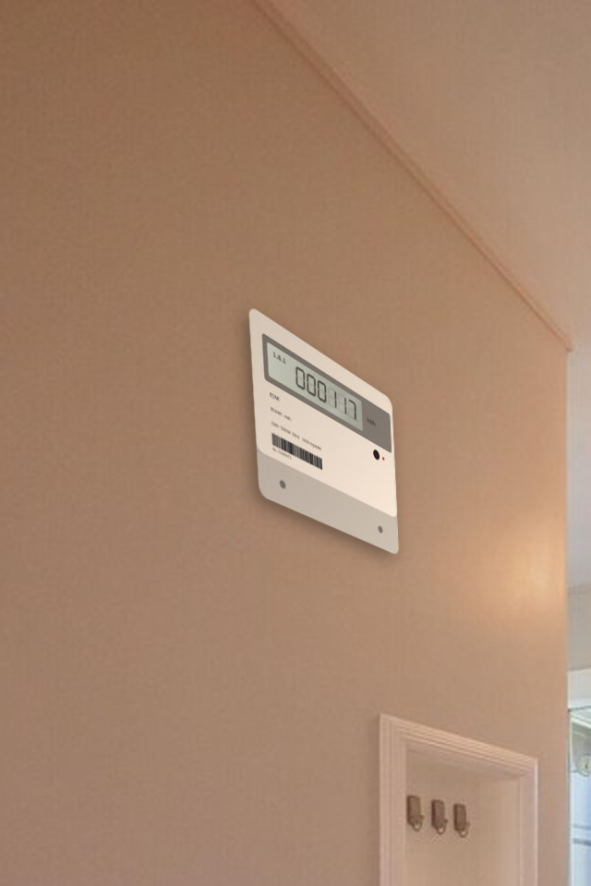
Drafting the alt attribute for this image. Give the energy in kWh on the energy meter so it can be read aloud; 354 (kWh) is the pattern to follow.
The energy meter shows 117 (kWh)
